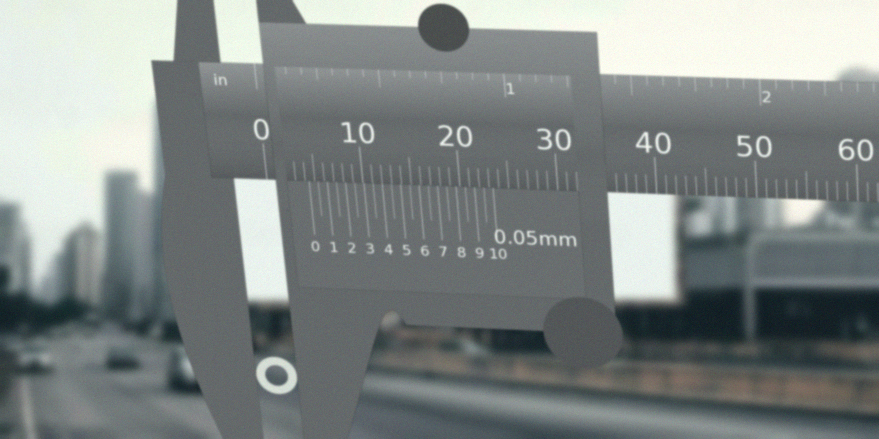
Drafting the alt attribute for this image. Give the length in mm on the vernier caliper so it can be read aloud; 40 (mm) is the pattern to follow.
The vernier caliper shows 4.4 (mm)
